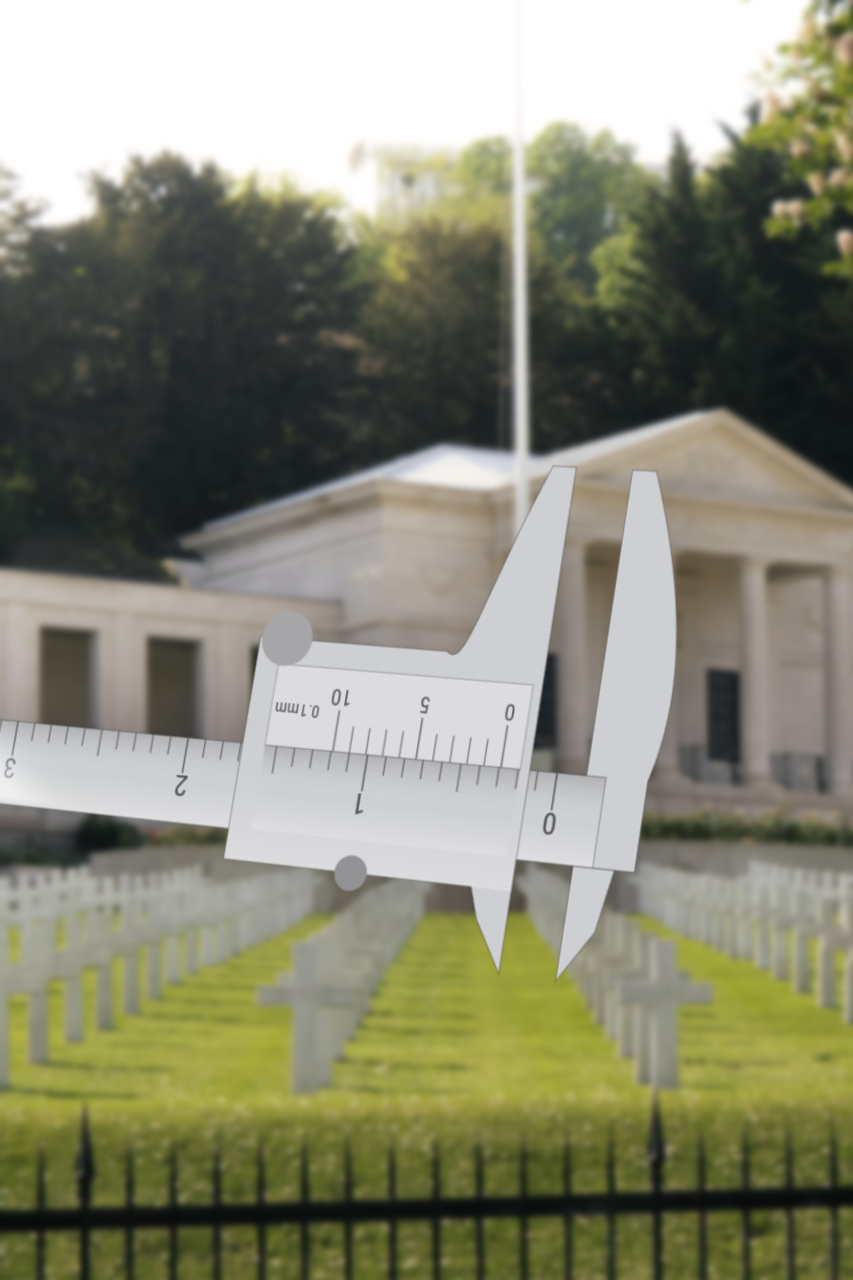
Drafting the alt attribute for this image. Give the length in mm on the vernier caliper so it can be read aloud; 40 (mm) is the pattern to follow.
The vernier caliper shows 2.9 (mm)
